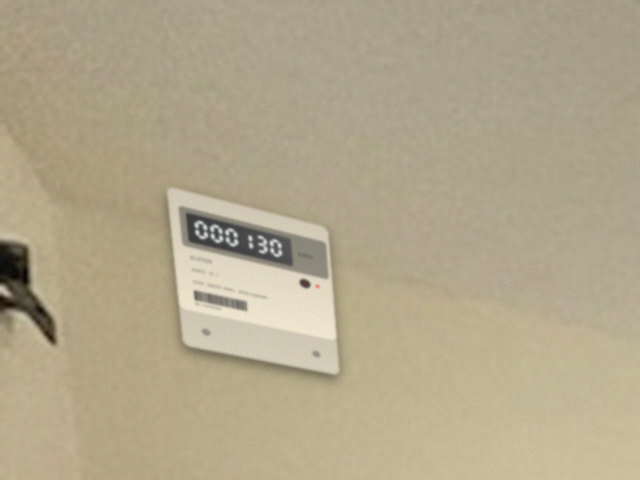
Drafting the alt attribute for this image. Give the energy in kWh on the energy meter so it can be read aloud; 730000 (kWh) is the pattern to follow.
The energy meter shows 130 (kWh)
